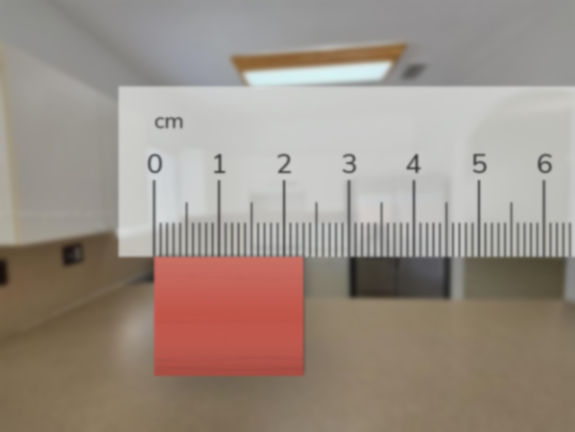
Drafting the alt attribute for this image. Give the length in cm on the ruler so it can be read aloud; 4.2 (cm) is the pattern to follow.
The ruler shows 2.3 (cm)
